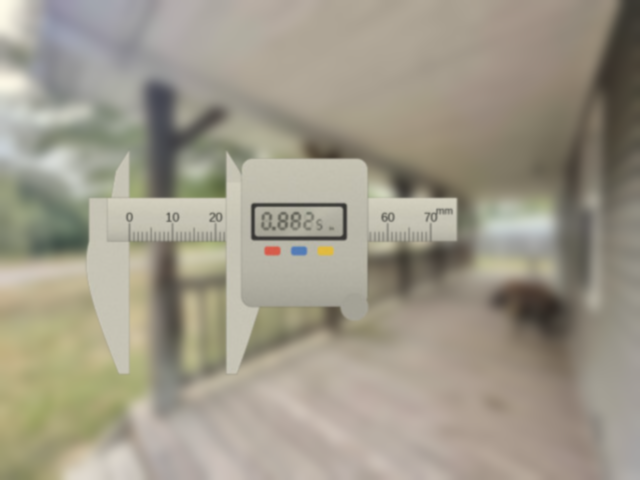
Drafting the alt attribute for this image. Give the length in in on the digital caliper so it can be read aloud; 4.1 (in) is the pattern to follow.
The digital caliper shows 0.8825 (in)
